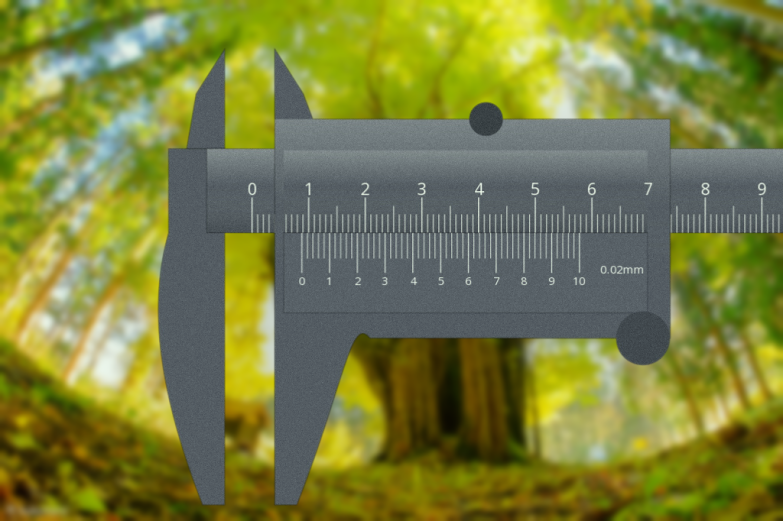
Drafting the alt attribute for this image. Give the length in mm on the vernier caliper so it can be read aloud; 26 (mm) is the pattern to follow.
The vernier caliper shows 8.8 (mm)
